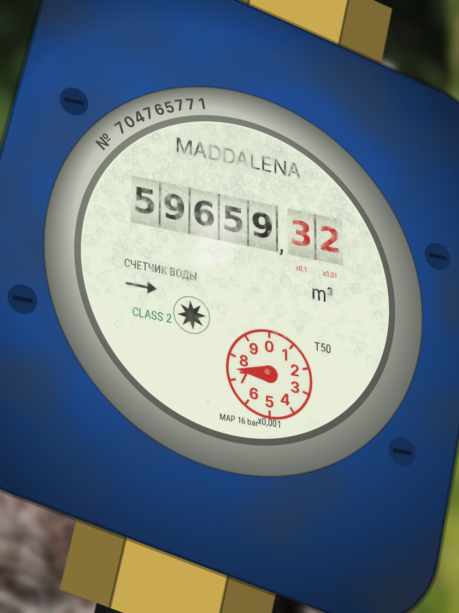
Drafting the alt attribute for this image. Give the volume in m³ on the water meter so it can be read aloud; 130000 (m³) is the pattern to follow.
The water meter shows 59659.327 (m³)
